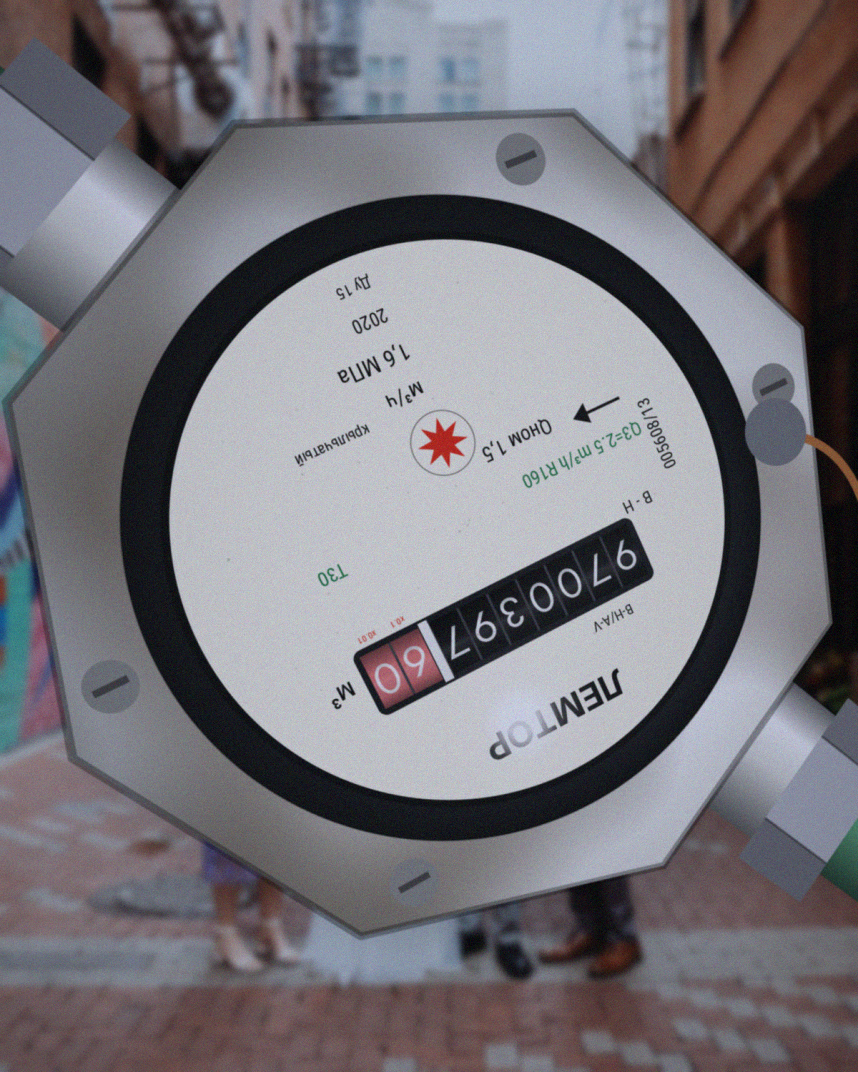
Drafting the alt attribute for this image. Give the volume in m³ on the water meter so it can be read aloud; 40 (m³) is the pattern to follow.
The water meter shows 9700397.60 (m³)
